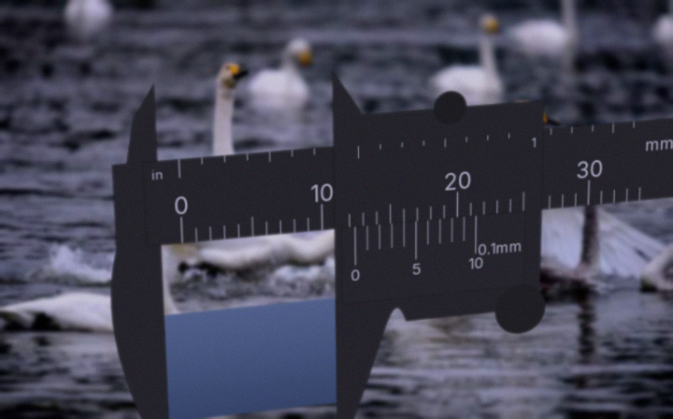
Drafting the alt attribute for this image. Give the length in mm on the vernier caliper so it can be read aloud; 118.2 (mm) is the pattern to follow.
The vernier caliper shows 12.4 (mm)
